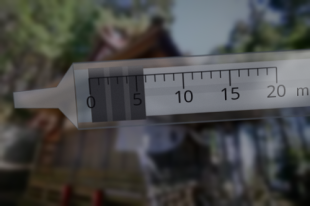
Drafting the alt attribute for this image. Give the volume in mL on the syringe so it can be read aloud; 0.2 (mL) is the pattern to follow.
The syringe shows 0 (mL)
